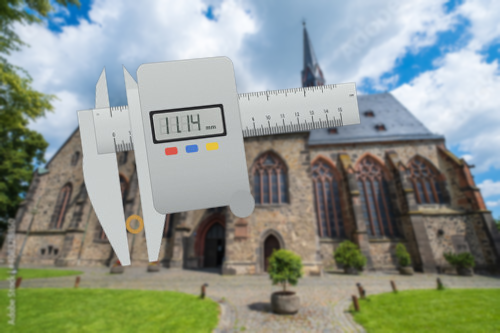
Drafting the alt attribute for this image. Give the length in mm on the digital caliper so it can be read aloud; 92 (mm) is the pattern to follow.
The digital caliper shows 11.14 (mm)
